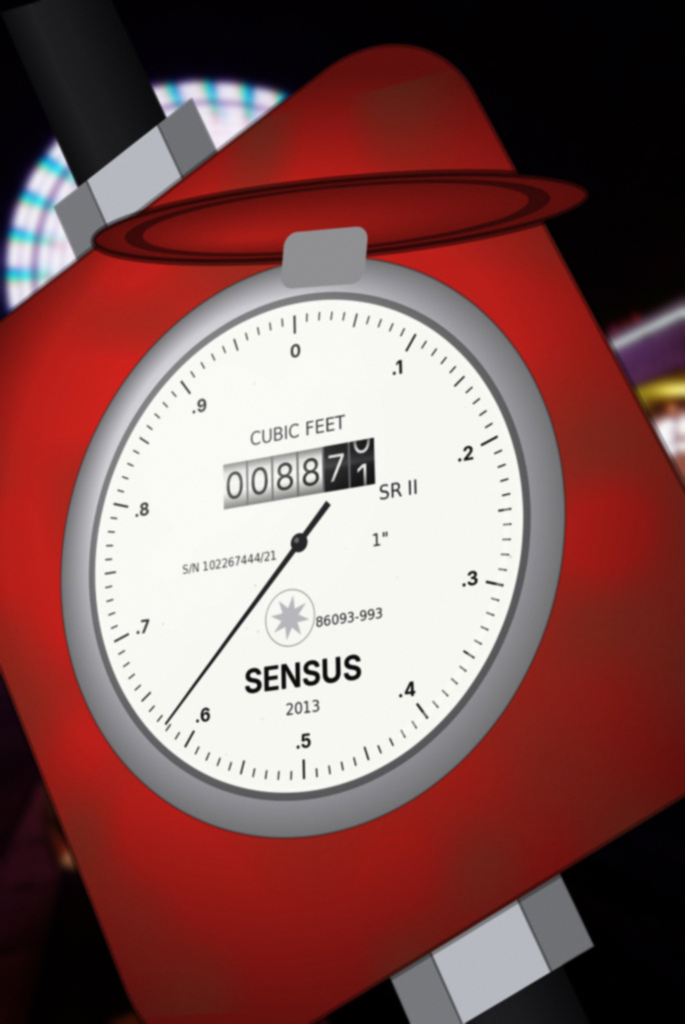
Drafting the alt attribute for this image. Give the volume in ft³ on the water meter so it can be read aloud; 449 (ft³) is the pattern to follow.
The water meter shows 8870.62 (ft³)
